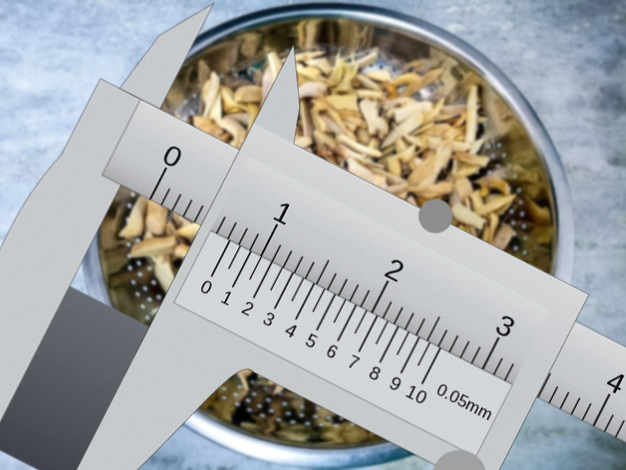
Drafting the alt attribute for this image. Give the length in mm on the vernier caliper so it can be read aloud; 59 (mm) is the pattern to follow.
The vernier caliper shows 7.2 (mm)
